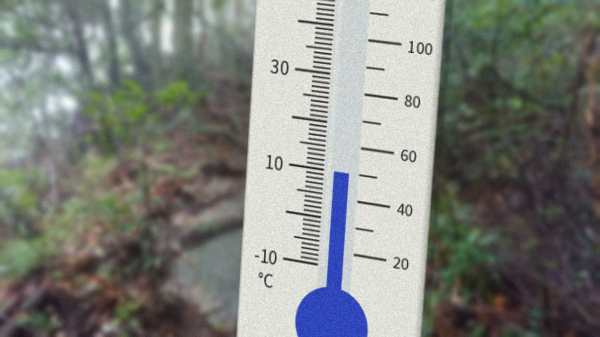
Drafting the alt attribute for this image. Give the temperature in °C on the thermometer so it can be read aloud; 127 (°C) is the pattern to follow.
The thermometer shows 10 (°C)
